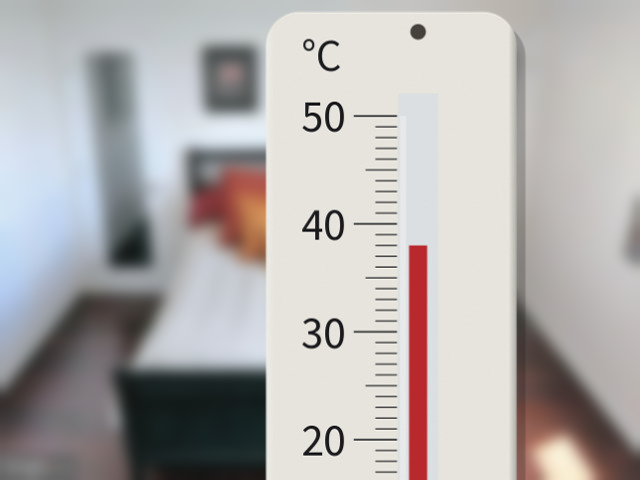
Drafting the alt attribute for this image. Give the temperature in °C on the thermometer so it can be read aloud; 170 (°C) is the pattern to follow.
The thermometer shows 38 (°C)
